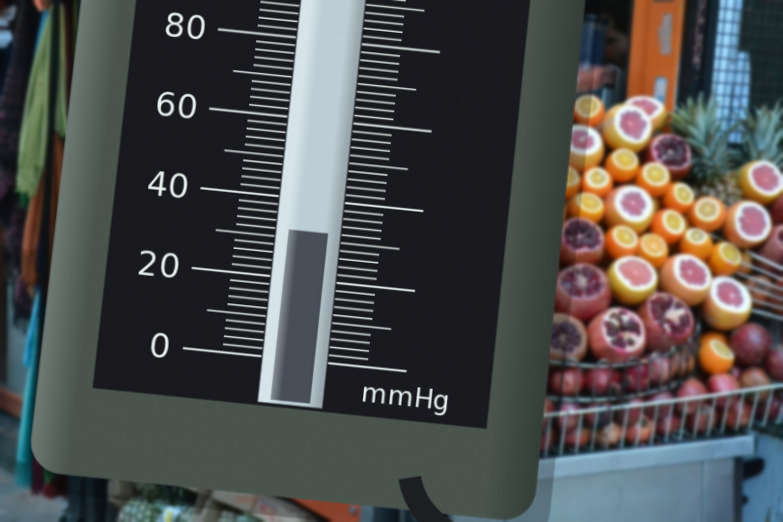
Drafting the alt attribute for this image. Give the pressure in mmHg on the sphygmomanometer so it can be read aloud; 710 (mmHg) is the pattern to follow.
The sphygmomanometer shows 32 (mmHg)
